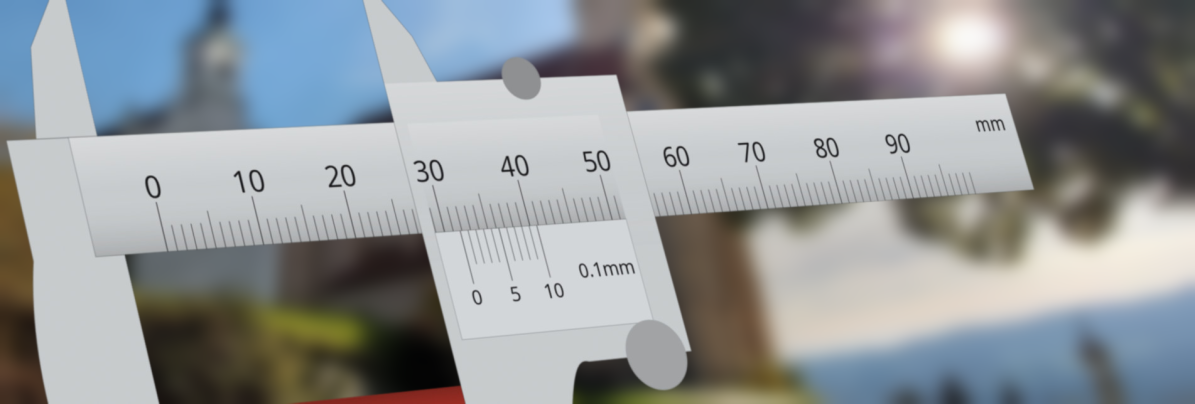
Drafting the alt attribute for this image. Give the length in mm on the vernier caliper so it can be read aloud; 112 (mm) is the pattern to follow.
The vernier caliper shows 31.8 (mm)
